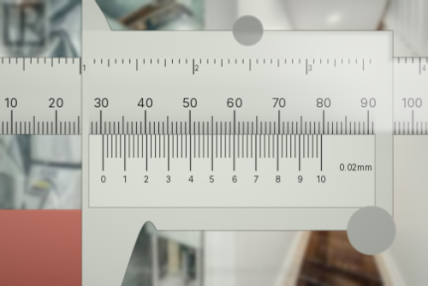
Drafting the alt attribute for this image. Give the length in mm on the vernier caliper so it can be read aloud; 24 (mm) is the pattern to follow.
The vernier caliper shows 30.5 (mm)
